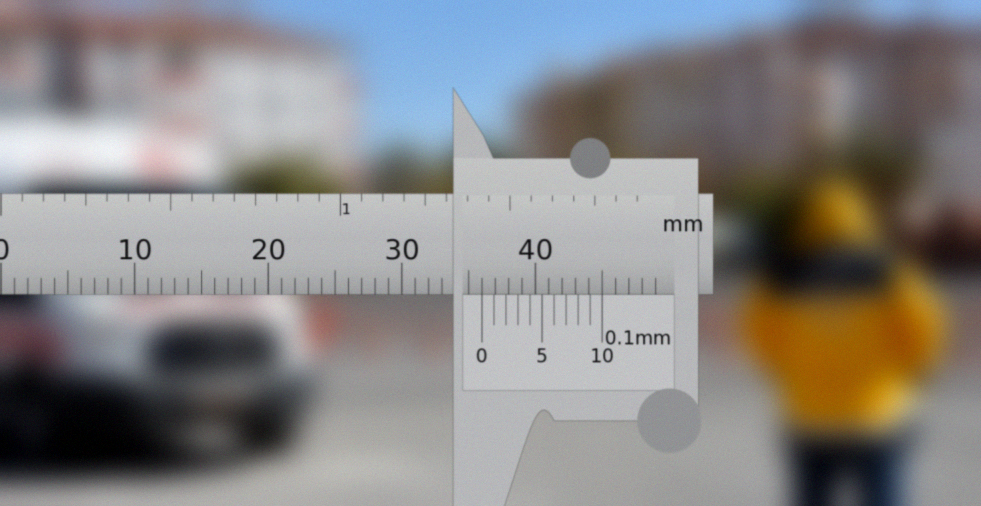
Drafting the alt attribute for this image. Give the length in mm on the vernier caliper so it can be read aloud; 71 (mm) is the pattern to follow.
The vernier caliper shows 36.0 (mm)
